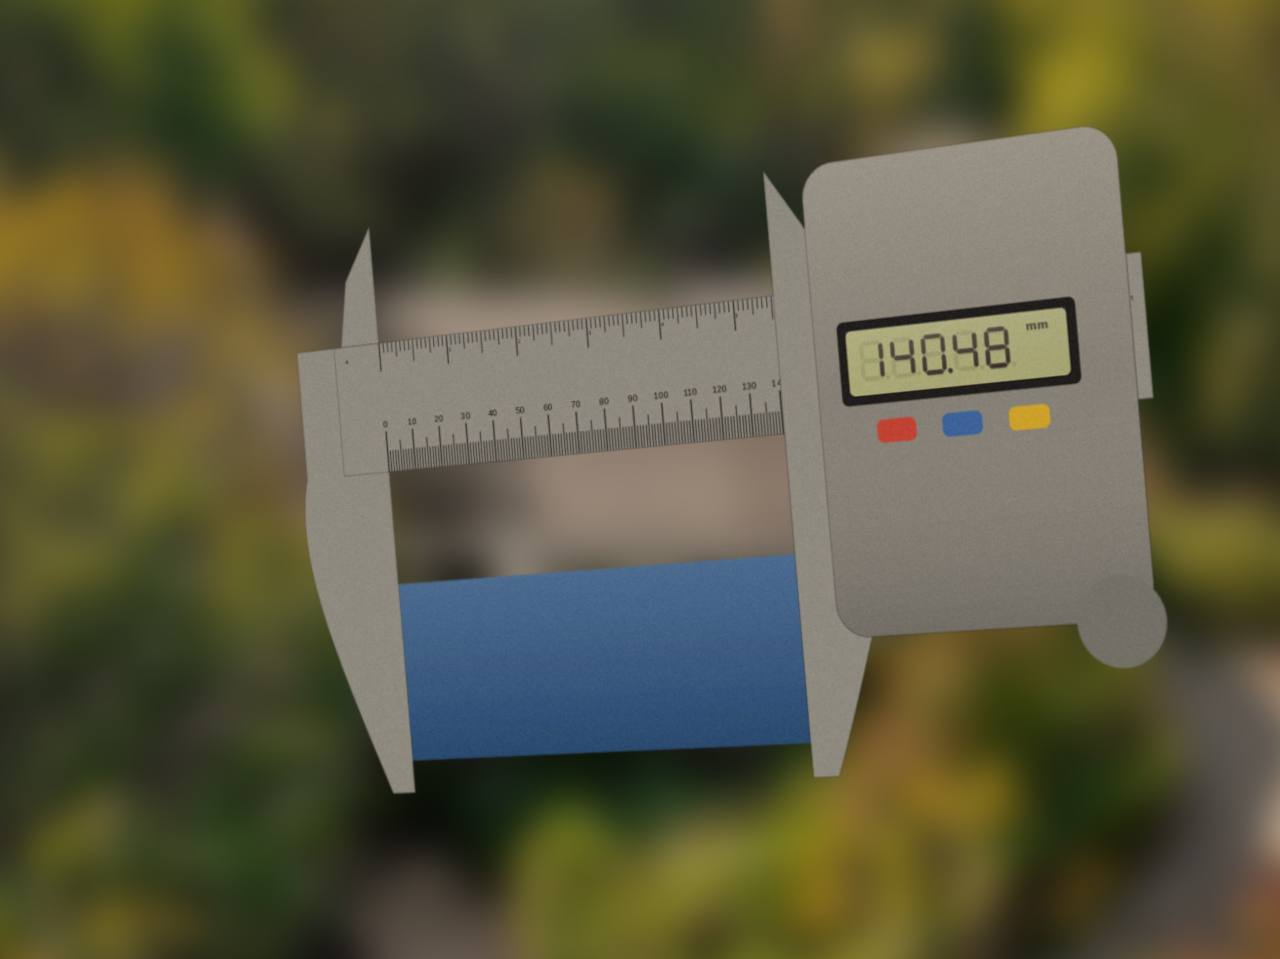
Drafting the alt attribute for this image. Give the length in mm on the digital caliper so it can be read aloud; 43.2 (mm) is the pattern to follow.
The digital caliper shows 140.48 (mm)
